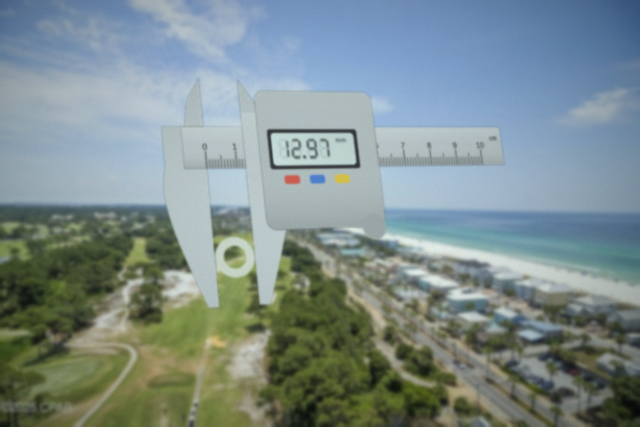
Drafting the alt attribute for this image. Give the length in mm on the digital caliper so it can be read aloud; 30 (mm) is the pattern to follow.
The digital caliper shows 12.97 (mm)
